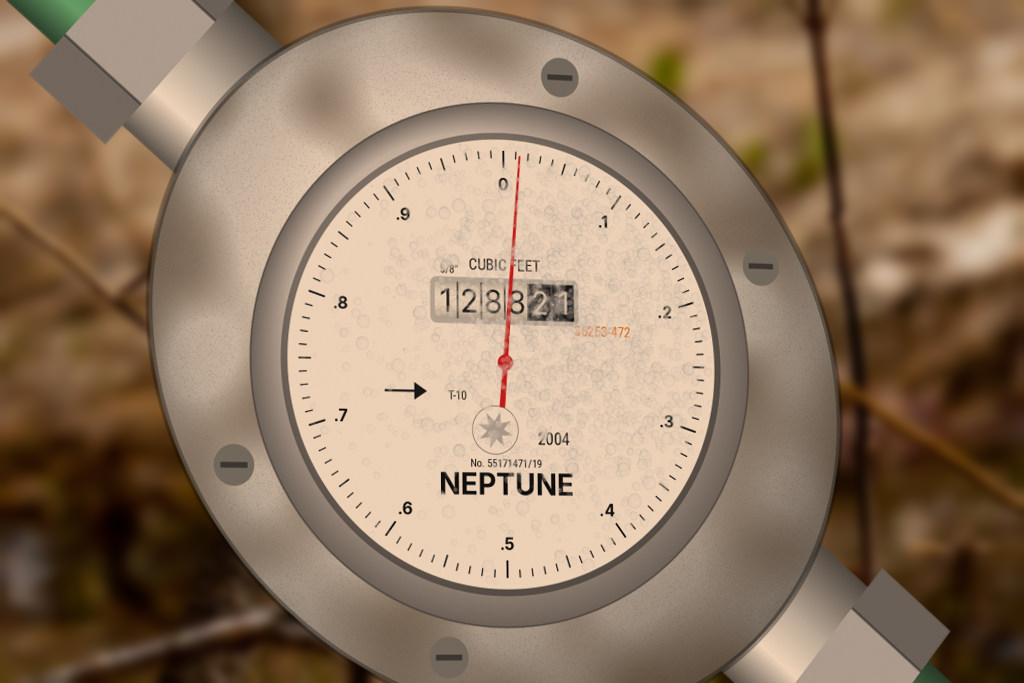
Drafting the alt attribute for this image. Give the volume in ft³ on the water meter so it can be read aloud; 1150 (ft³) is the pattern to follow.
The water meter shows 128821.01 (ft³)
